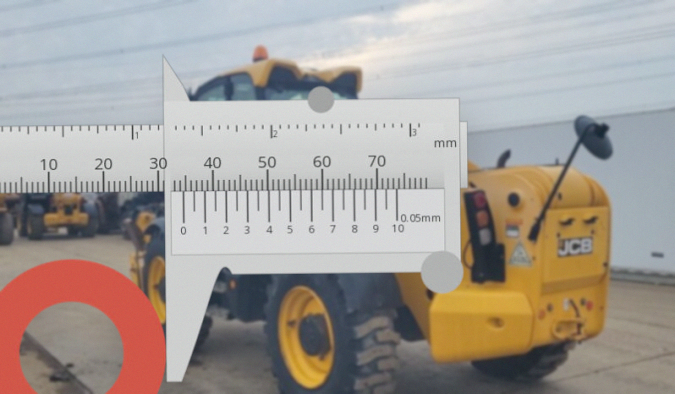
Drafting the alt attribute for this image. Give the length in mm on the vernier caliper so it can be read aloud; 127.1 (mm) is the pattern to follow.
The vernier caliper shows 34.6 (mm)
